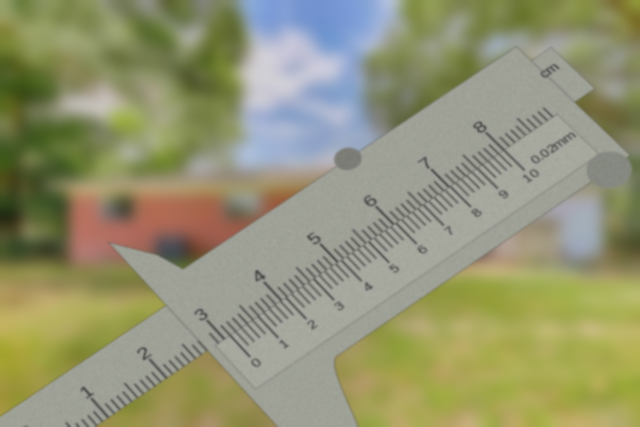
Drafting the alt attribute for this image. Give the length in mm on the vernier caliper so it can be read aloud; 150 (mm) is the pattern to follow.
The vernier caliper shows 31.0 (mm)
